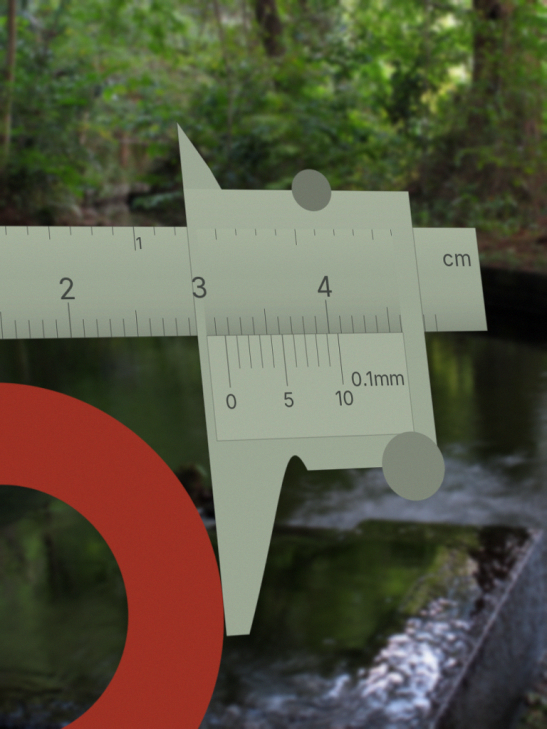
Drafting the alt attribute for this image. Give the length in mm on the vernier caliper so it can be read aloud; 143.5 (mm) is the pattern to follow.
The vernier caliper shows 31.7 (mm)
